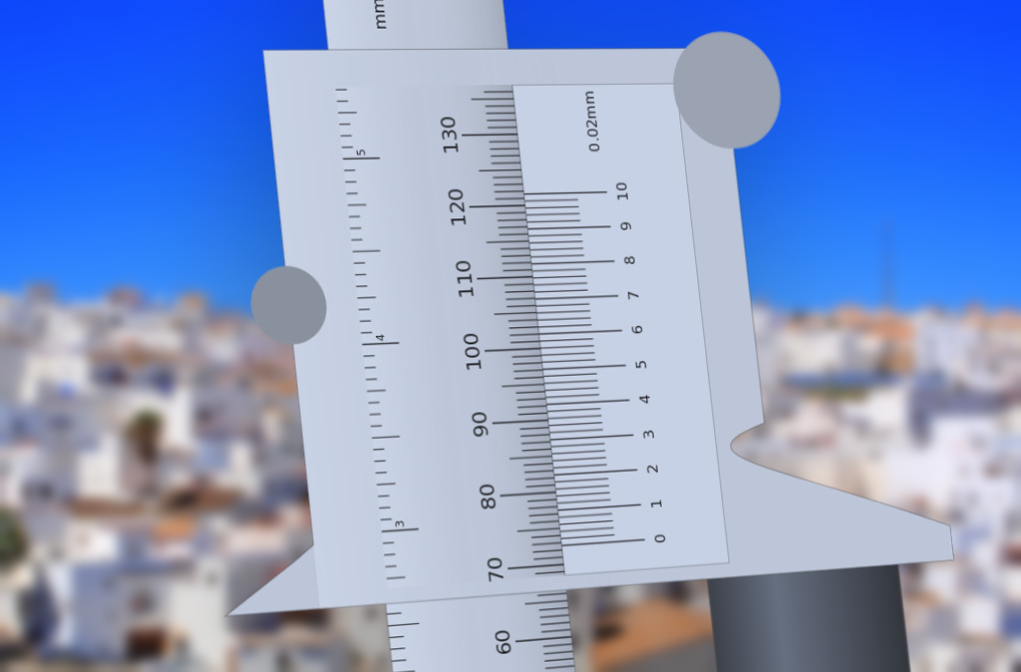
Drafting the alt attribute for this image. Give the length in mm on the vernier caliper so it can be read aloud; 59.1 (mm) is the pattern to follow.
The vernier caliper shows 72.6 (mm)
